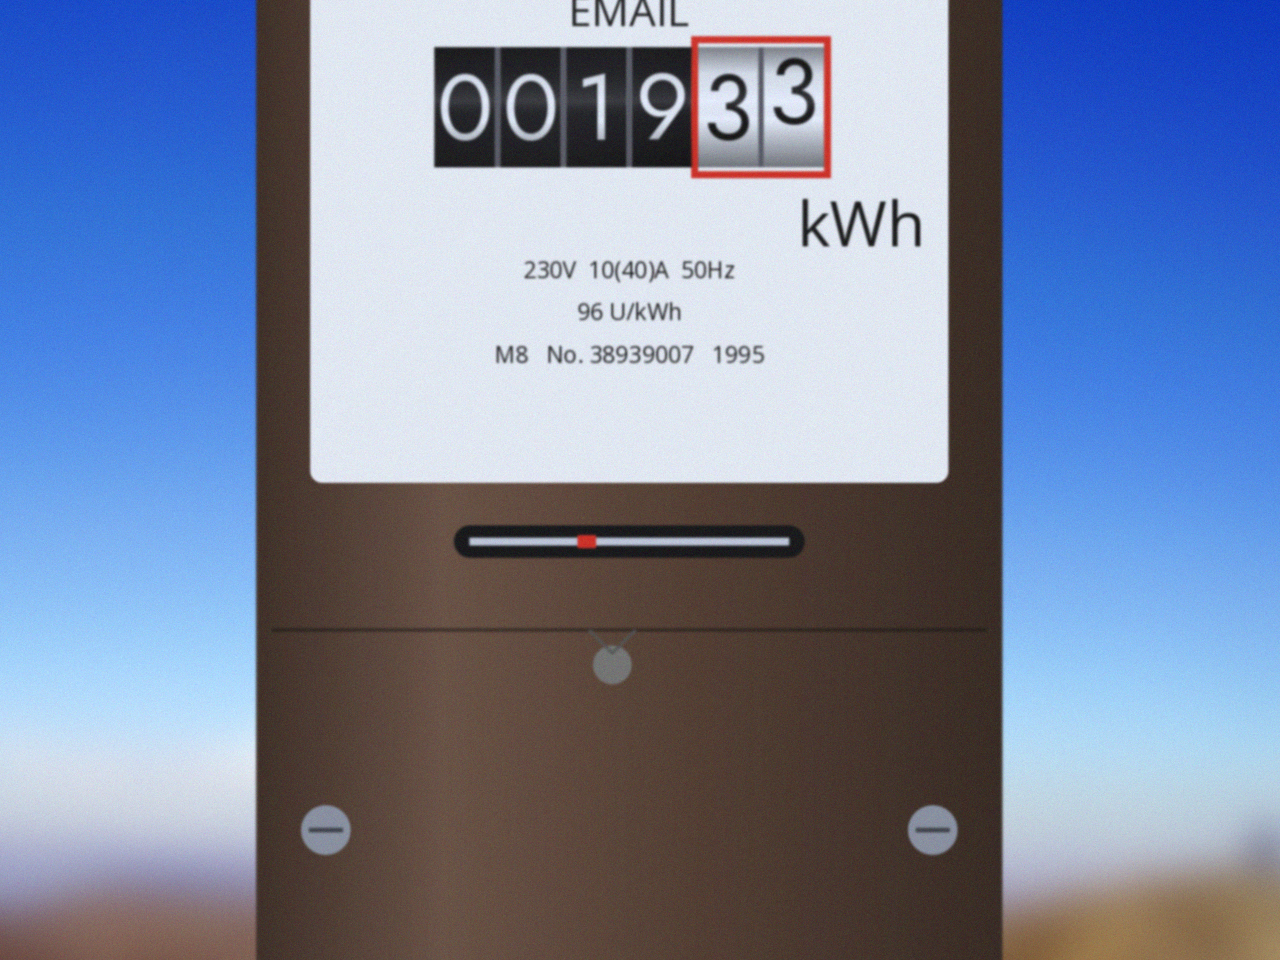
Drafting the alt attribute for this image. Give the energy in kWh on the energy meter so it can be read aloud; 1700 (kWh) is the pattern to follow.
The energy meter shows 19.33 (kWh)
